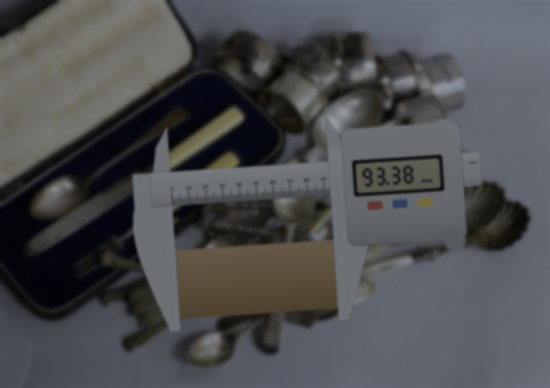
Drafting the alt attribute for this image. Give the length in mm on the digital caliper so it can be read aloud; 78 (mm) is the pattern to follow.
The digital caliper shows 93.38 (mm)
